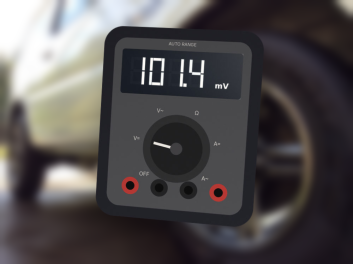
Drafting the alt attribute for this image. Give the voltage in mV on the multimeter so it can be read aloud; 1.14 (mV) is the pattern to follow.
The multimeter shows 101.4 (mV)
